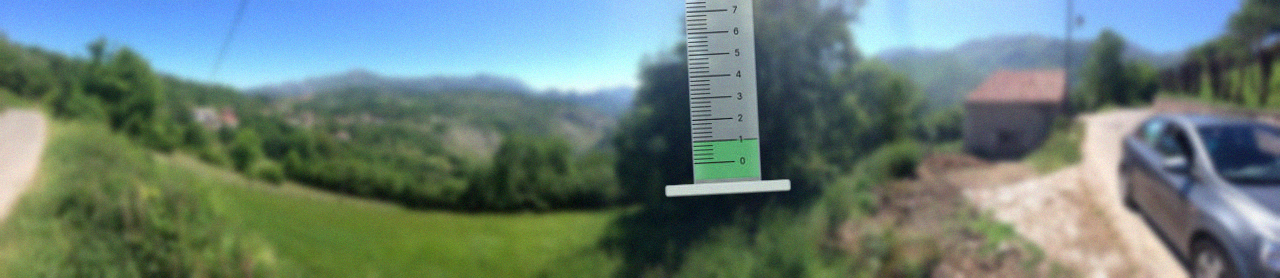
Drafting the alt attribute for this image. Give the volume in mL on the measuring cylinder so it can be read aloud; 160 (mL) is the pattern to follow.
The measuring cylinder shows 1 (mL)
